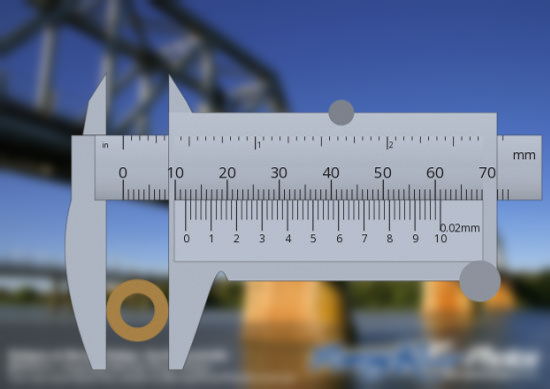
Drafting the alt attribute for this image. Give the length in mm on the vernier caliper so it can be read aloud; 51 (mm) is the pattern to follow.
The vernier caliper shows 12.0 (mm)
